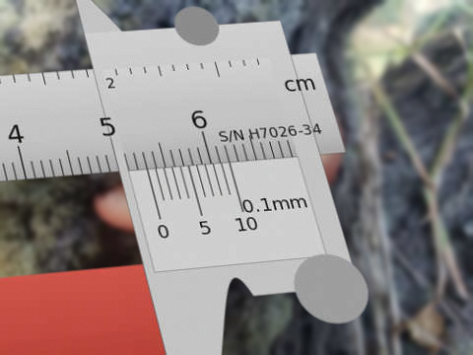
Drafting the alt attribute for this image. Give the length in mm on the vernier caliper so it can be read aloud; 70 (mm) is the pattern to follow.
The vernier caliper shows 53.0 (mm)
